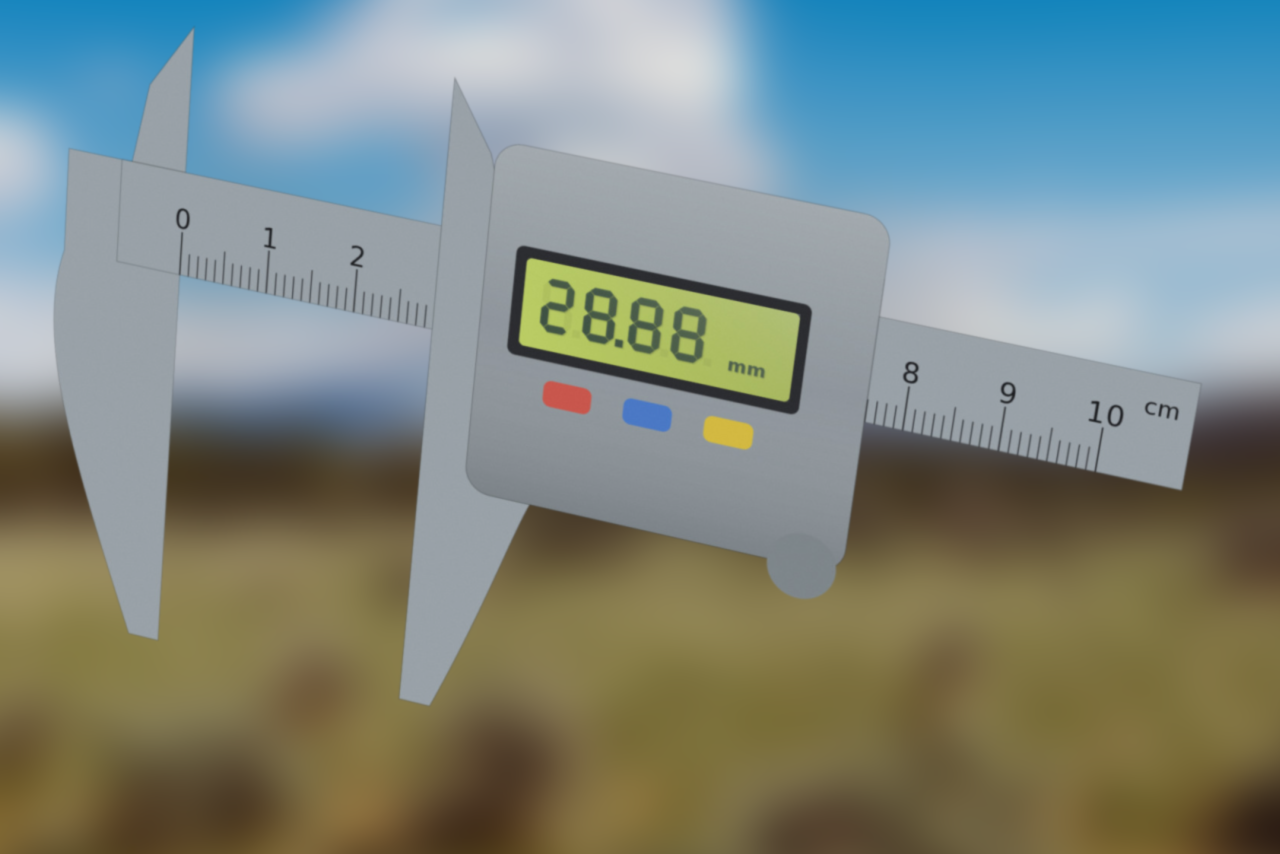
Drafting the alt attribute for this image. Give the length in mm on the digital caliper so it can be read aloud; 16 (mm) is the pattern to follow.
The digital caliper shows 28.88 (mm)
